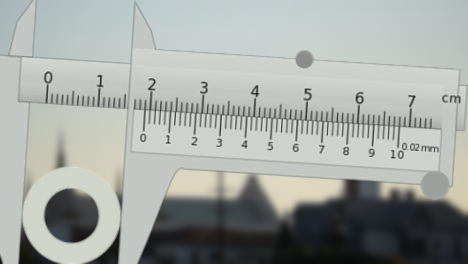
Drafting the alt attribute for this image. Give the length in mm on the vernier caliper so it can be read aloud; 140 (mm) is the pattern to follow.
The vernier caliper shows 19.0 (mm)
